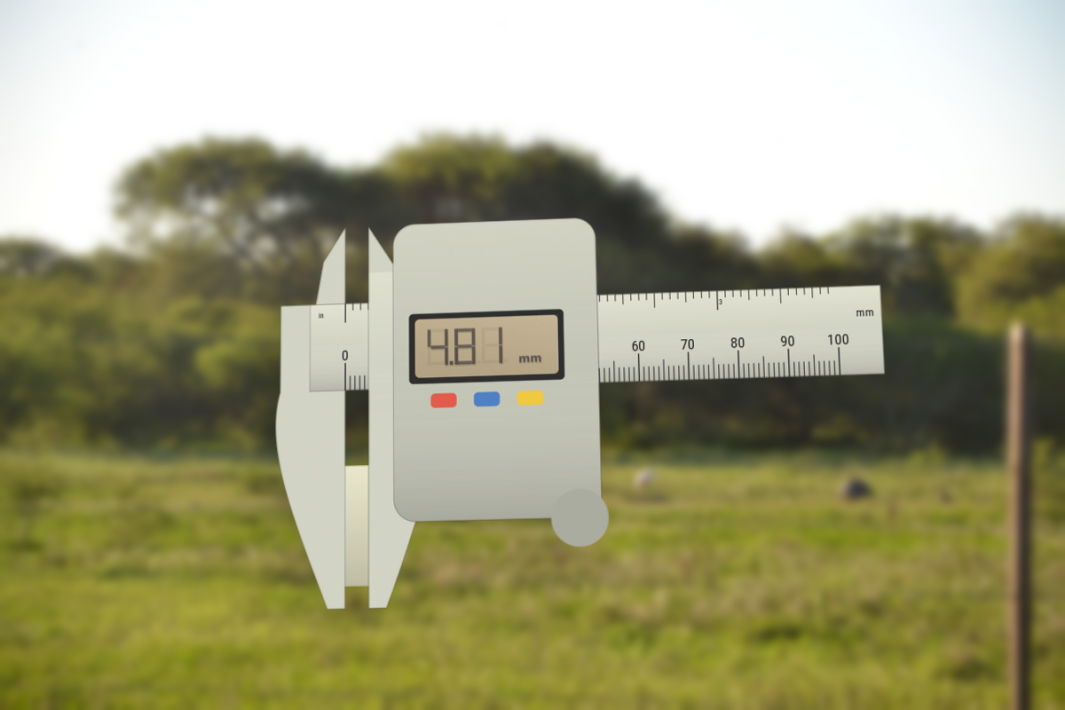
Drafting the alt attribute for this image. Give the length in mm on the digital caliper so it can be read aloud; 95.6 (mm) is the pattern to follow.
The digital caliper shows 4.81 (mm)
